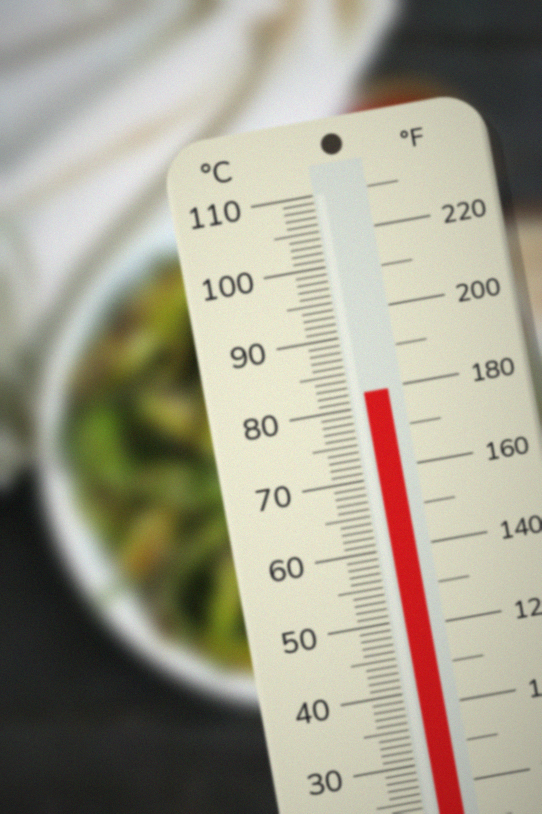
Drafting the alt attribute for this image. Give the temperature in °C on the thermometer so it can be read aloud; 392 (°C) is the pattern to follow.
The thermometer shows 82 (°C)
